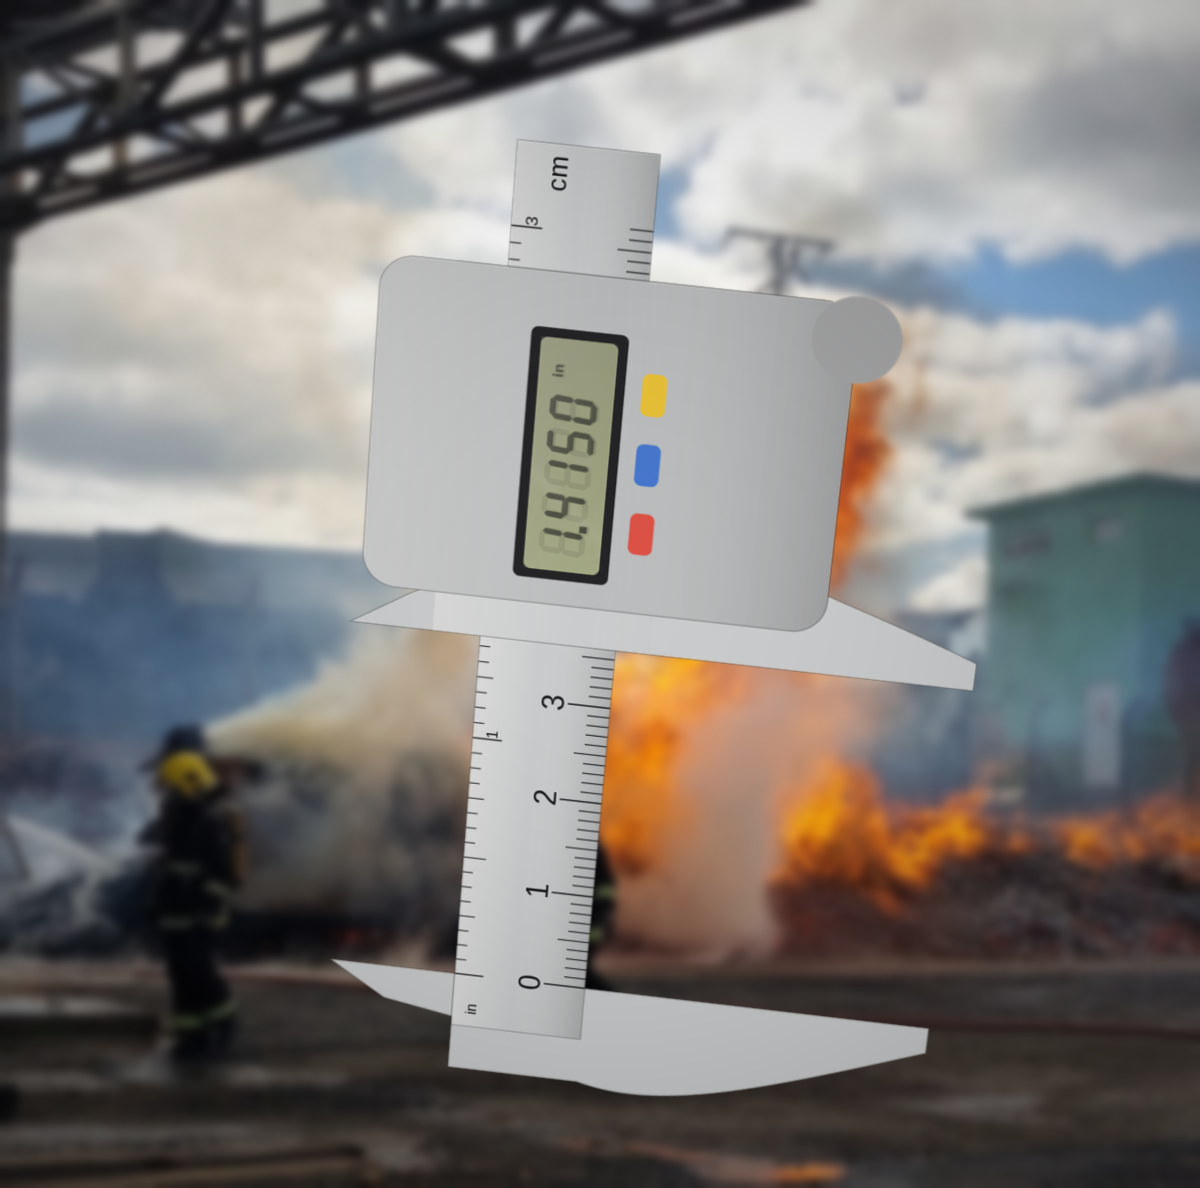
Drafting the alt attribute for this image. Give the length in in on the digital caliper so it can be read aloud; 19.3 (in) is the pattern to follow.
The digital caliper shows 1.4150 (in)
